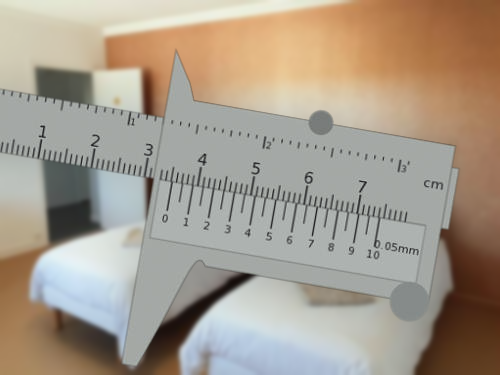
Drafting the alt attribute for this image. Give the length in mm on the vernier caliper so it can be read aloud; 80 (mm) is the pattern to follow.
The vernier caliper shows 35.2 (mm)
